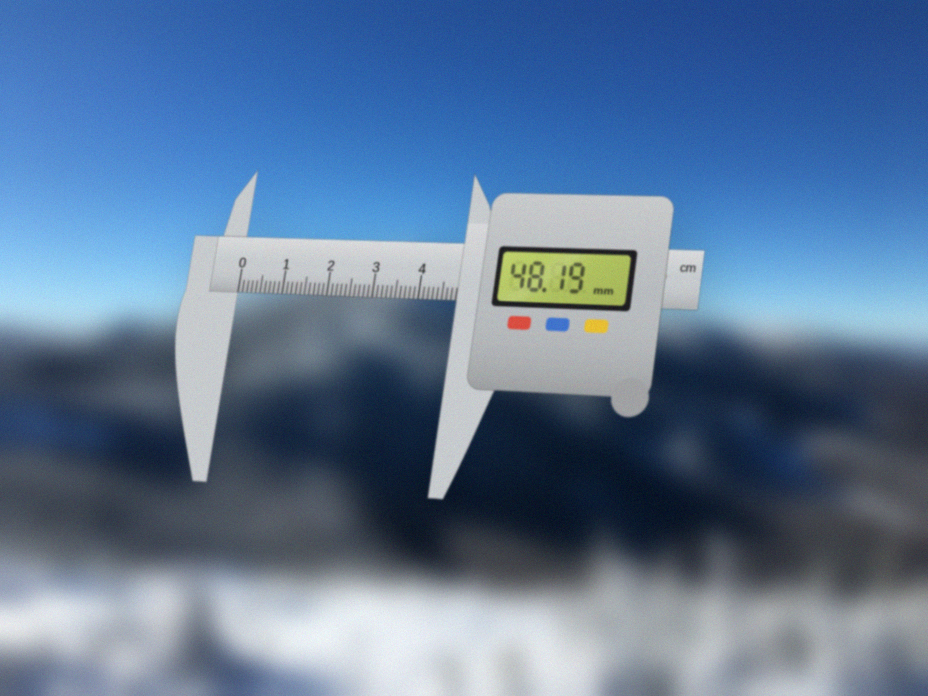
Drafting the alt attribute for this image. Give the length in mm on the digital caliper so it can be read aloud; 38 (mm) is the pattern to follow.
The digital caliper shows 48.19 (mm)
